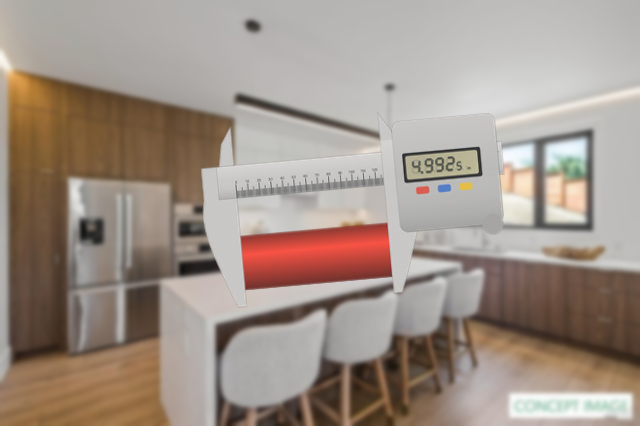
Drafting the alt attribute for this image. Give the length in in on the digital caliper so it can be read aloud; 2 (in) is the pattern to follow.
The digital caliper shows 4.9925 (in)
